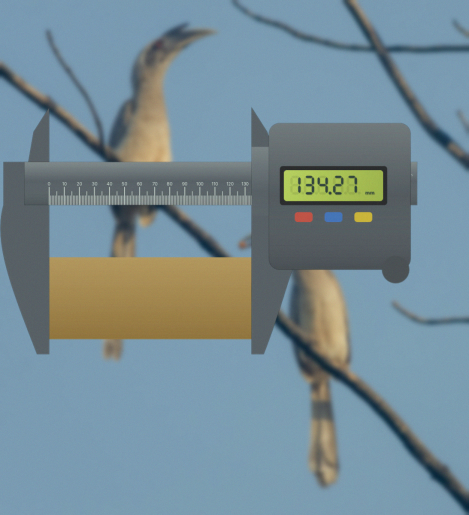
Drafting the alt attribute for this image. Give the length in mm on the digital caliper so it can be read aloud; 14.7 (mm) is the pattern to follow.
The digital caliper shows 134.27 (mm)
